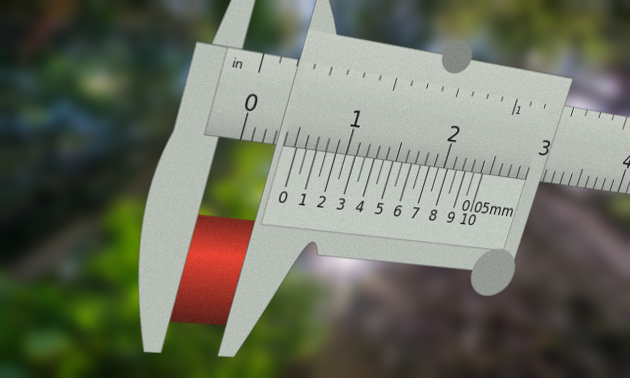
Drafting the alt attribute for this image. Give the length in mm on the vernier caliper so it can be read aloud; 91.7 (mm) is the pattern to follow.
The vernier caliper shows 5.2 (mm)
